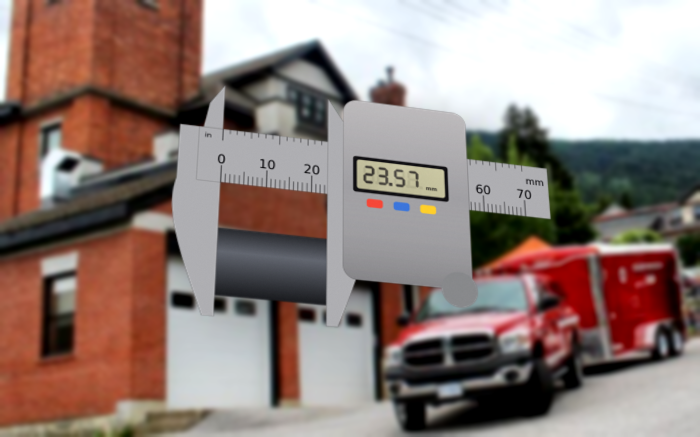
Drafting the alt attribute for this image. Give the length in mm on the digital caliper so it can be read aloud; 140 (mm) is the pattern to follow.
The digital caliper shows 23.57 (mm)
